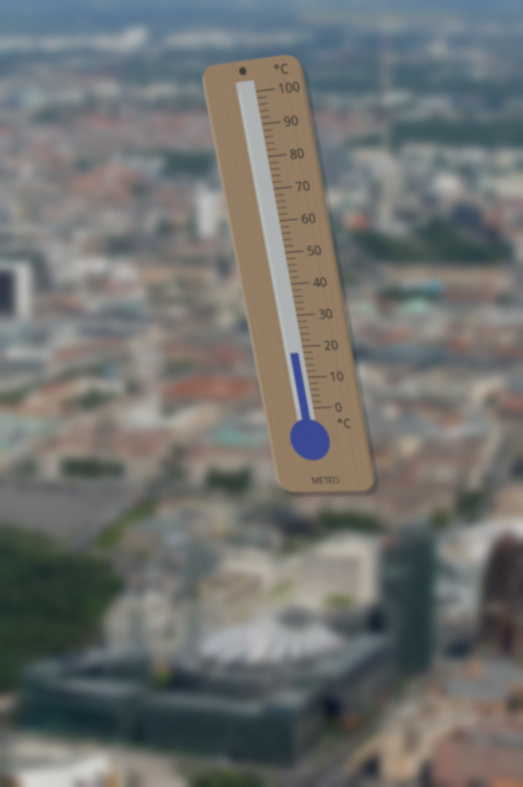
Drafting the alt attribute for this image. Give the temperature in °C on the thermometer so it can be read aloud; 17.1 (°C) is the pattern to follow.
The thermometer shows 18 (°C)
